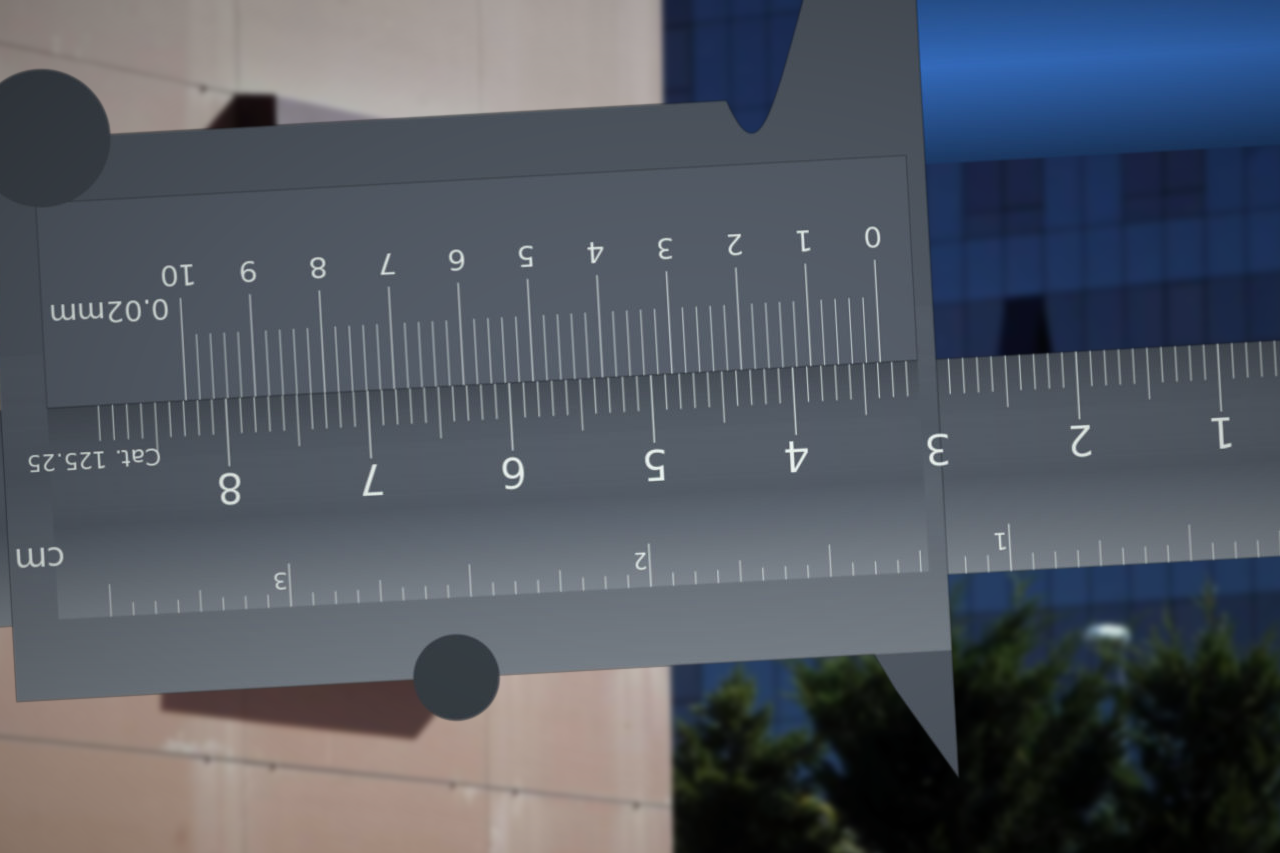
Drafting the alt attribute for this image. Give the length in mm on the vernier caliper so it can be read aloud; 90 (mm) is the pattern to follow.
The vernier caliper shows 33.8 (mm)
